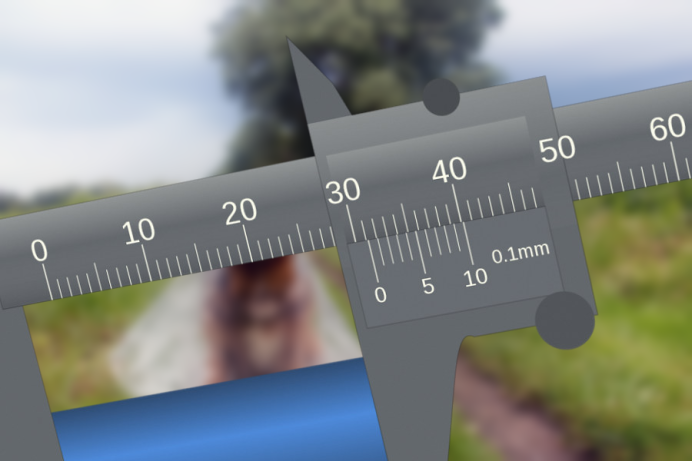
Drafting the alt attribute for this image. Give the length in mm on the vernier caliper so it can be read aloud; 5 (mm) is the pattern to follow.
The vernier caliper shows 31.2 (mm)
